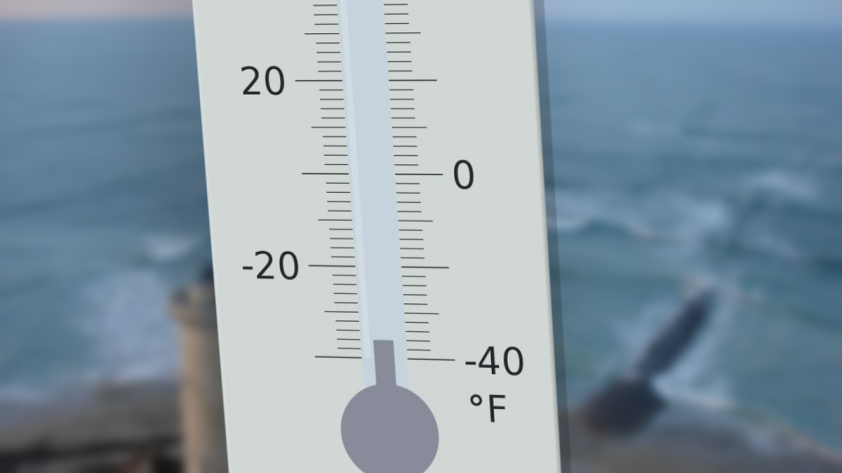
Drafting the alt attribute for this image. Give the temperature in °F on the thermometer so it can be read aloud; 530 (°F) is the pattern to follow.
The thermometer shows -36 (°F)
